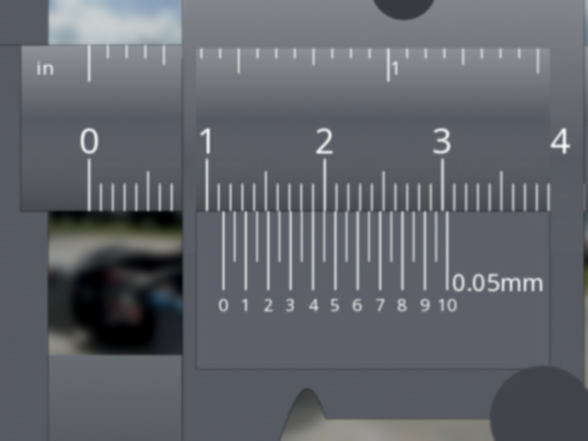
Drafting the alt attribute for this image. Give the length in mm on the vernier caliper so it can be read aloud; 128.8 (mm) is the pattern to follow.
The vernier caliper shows 11.4 (mm)
